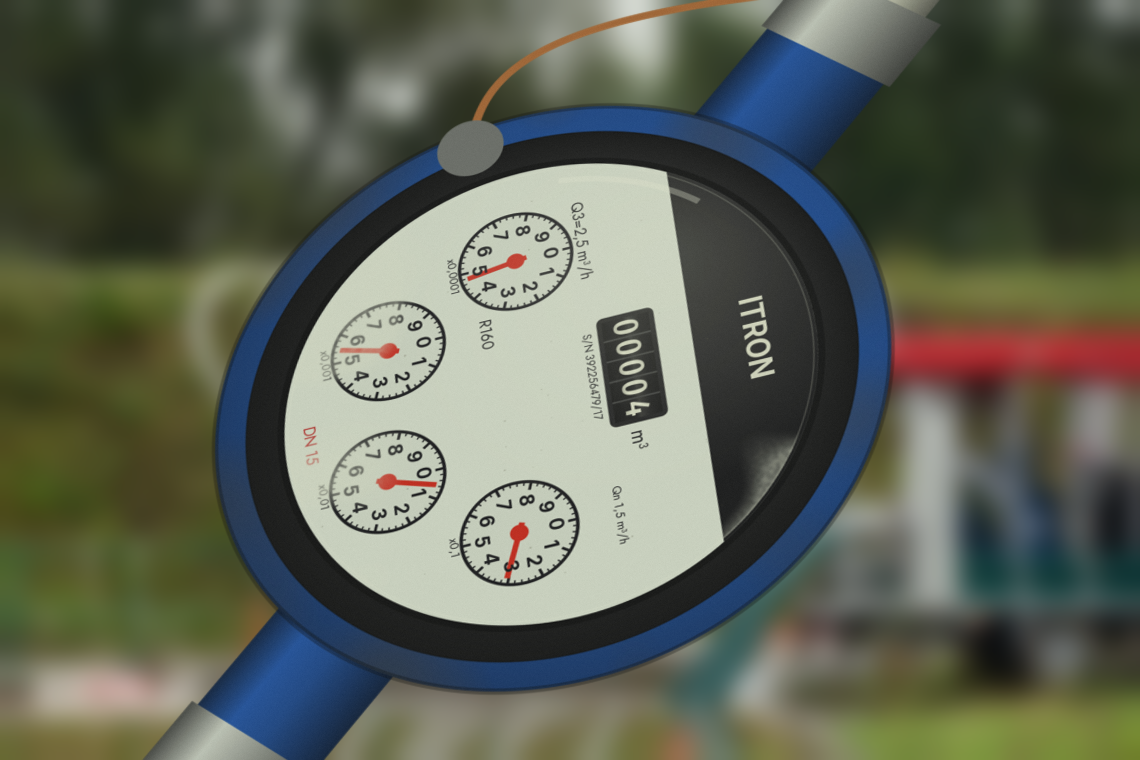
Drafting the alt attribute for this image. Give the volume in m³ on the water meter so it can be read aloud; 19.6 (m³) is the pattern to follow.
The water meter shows 4.3054 (m³)
